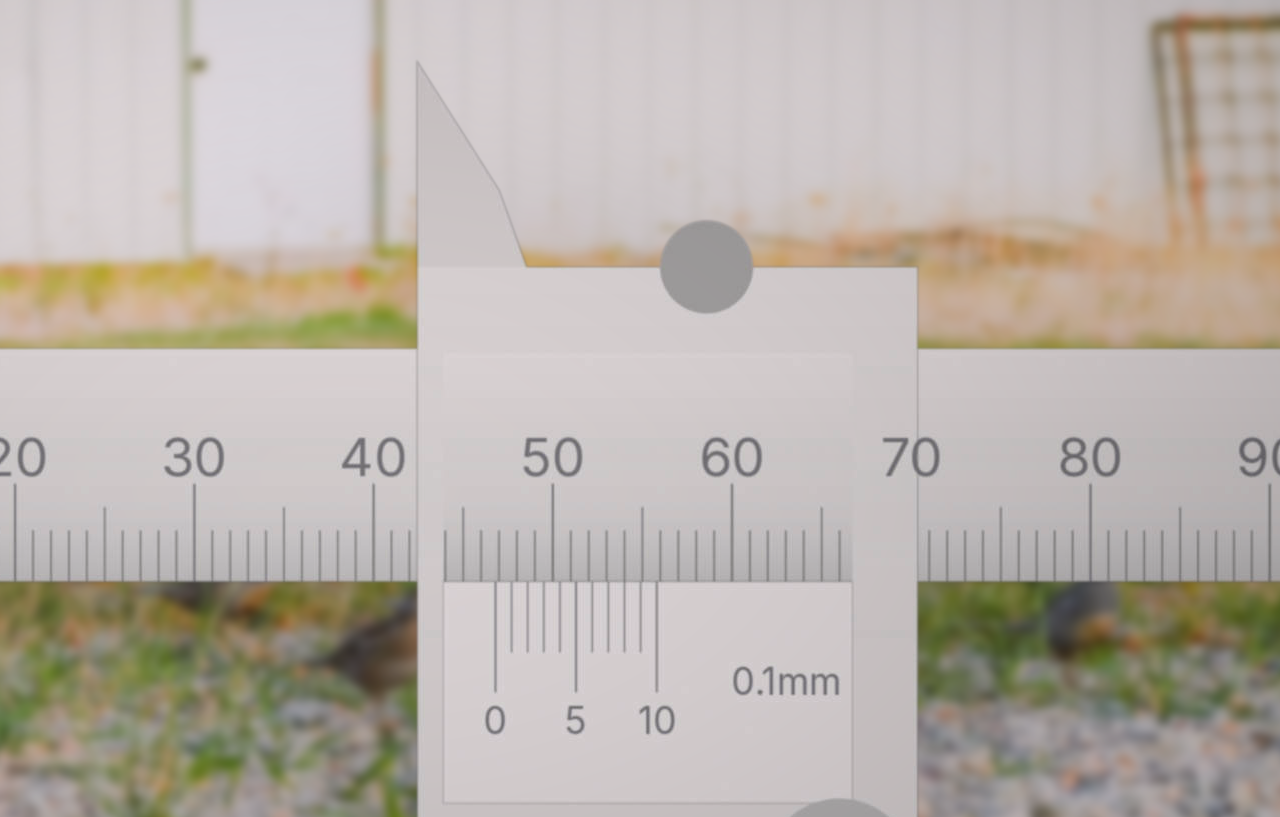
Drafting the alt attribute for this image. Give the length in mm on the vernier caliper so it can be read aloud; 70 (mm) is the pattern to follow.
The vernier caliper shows 46.8 (mm)
